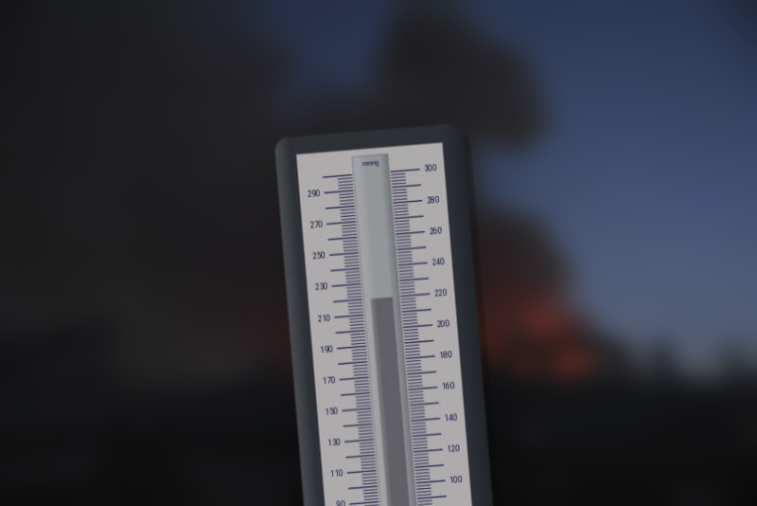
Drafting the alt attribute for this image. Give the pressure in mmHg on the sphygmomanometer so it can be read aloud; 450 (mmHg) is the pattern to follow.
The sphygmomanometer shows 220 (mmHg)
